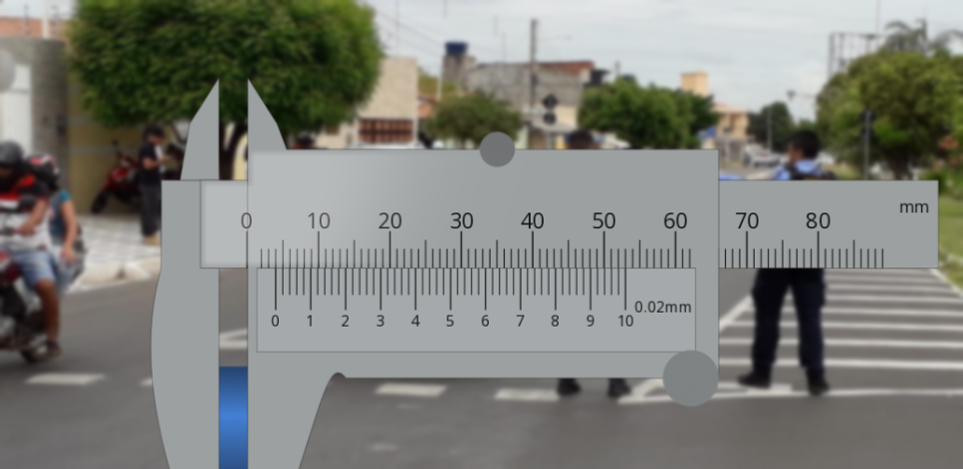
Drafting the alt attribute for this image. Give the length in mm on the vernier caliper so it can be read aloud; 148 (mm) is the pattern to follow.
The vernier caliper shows 4.0 (mm)
